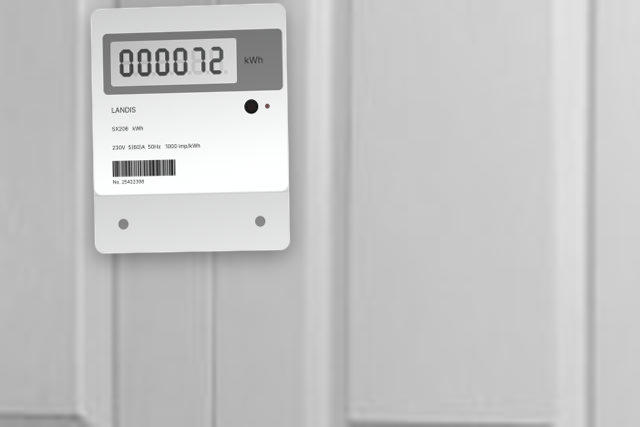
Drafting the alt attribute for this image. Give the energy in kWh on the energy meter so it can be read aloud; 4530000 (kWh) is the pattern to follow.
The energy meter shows 72 (kWh)
